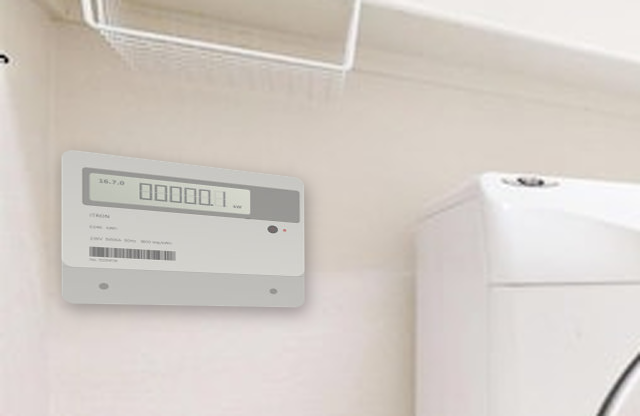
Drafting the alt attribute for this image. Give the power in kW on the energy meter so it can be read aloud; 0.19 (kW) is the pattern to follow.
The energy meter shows 0.1 (kW)
